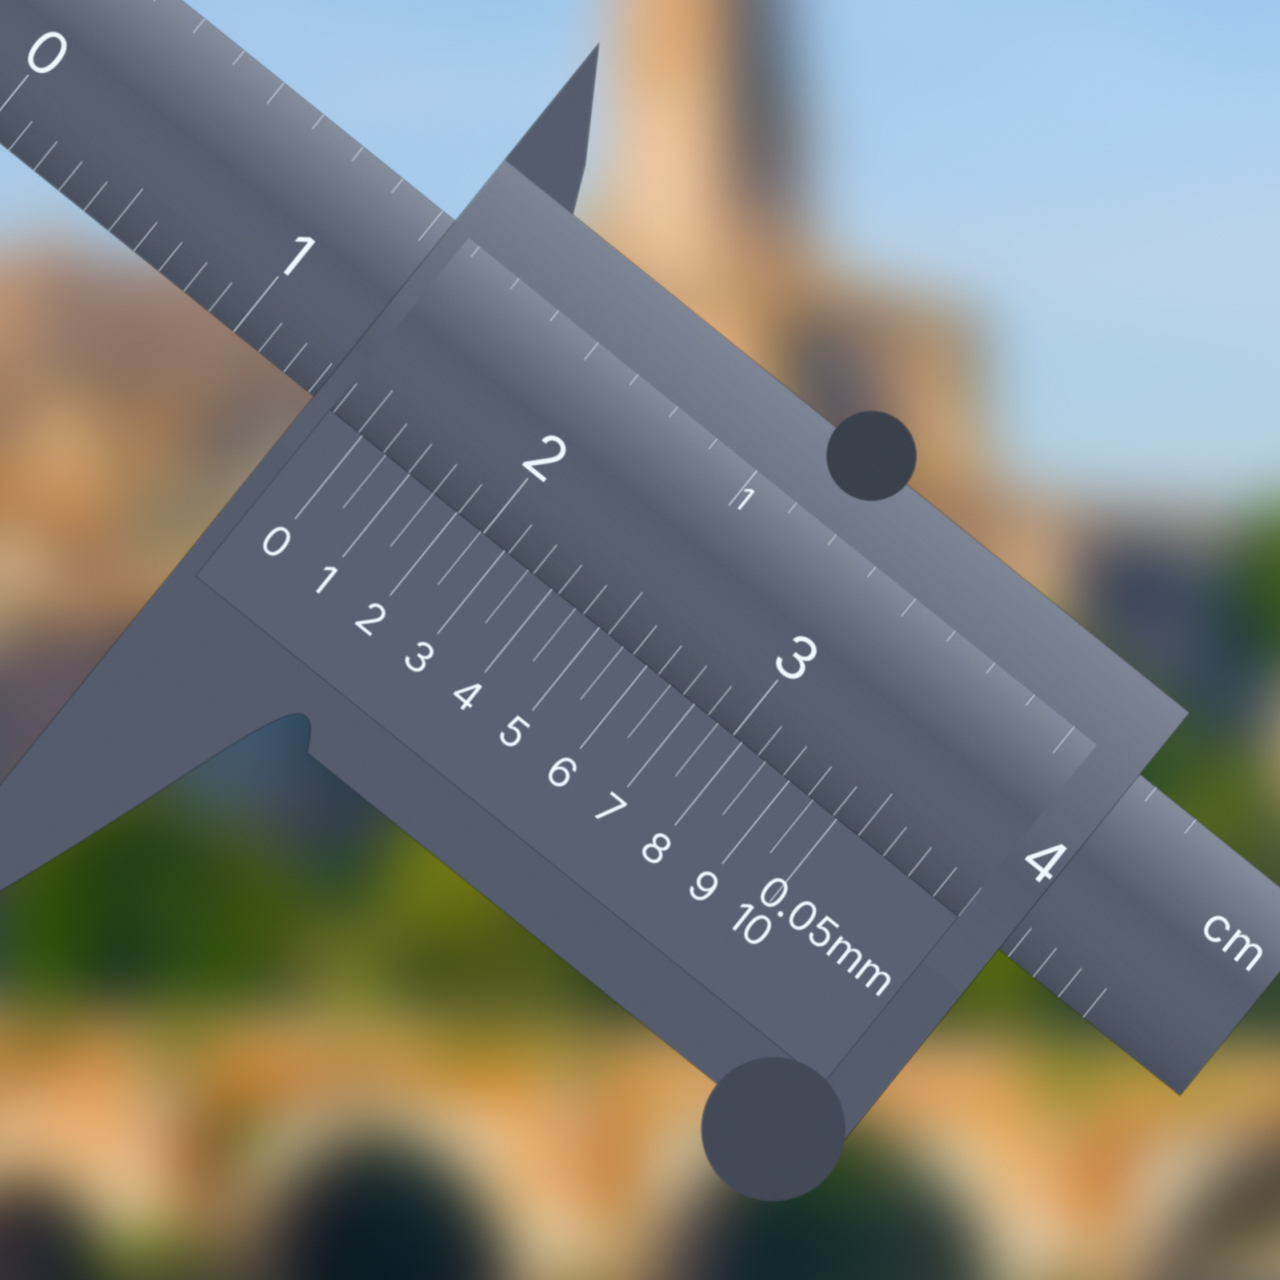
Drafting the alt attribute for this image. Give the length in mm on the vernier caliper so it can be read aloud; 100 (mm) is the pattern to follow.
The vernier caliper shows 15.15 (mm)
